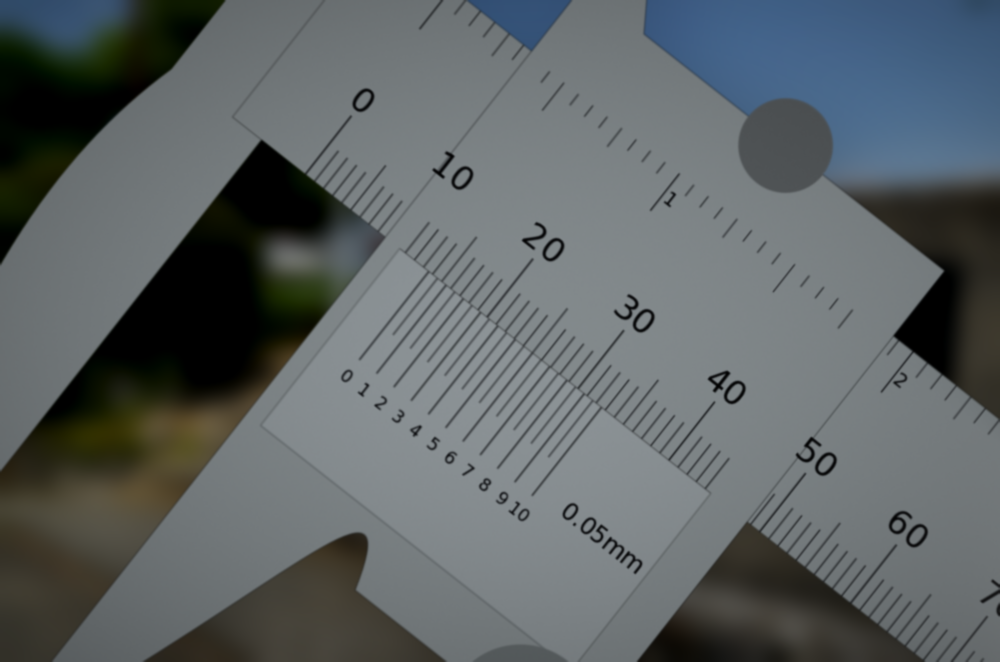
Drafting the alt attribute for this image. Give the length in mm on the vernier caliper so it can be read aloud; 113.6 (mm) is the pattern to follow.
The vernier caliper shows 13.6 (mm)
